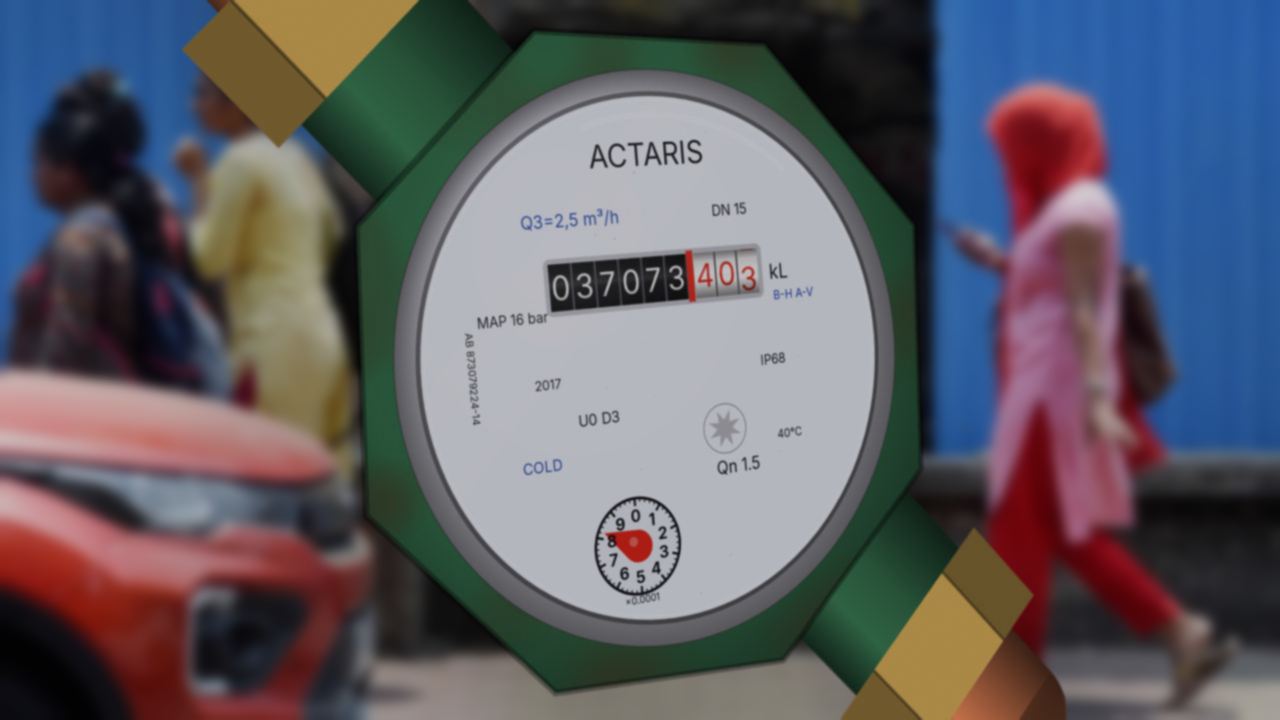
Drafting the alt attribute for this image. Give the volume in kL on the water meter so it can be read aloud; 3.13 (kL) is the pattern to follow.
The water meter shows 37073.4028 (kL)
